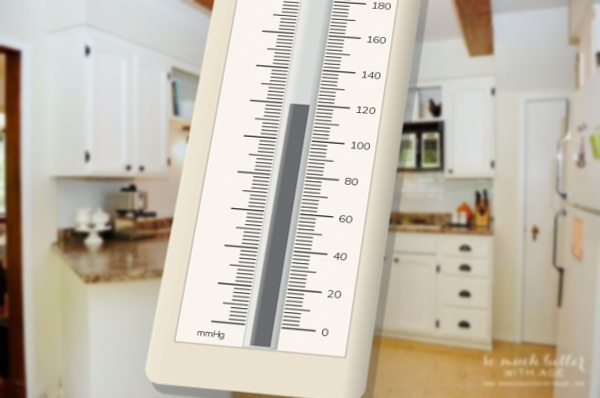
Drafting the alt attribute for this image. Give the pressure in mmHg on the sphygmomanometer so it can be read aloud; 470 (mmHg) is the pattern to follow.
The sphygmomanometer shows 120 (mmHg)
